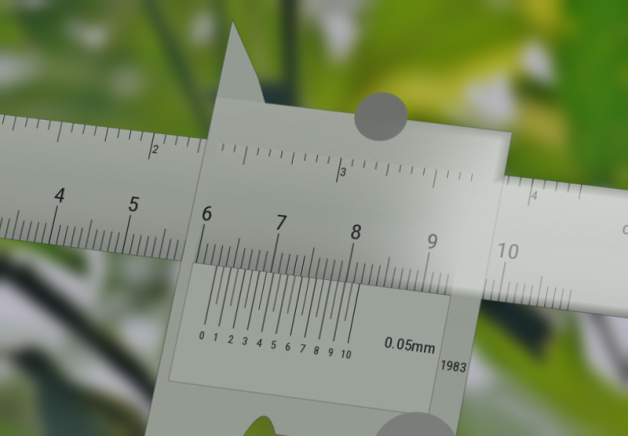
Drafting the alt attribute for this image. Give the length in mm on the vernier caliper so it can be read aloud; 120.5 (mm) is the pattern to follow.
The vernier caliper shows 62.8 (mm)
